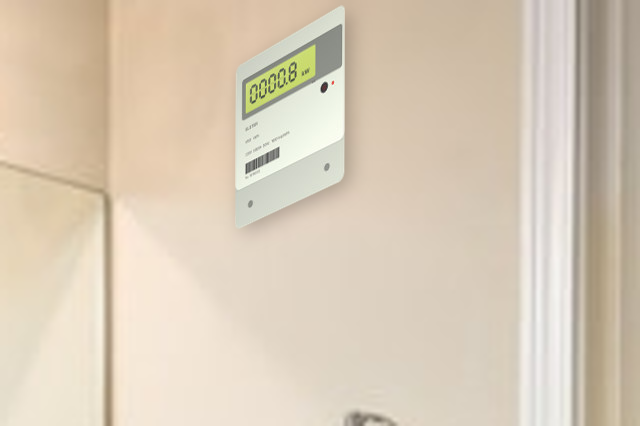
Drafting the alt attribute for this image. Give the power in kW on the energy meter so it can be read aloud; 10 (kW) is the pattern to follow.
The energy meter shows 0.8 (kW)
